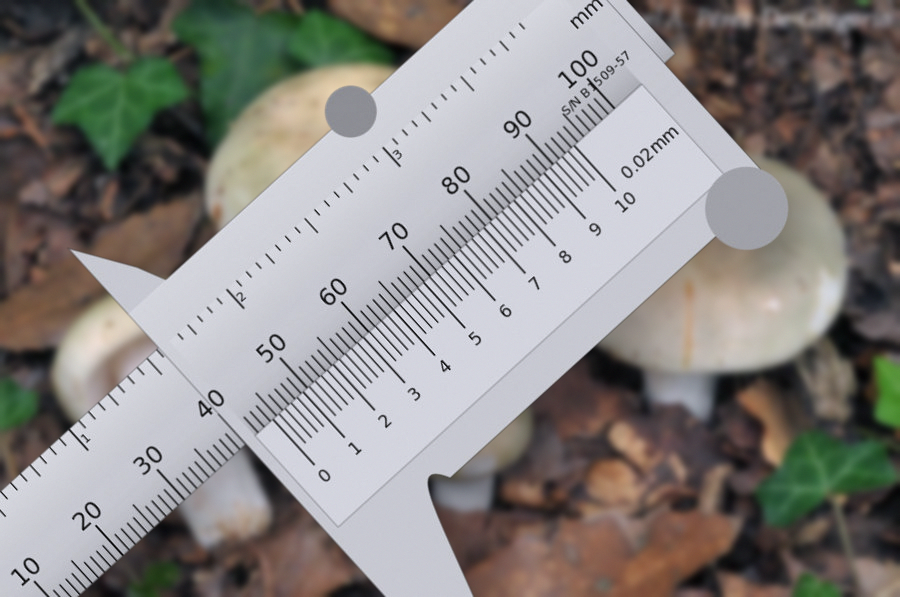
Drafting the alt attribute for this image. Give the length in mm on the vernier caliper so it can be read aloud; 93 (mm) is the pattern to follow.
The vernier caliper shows 44.4 (mm)
